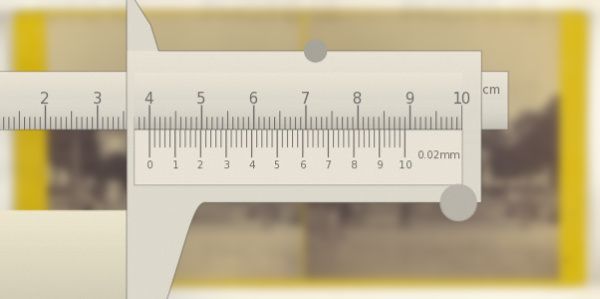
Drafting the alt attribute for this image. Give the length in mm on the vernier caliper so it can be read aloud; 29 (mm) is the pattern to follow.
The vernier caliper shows 40.0 (mm)
